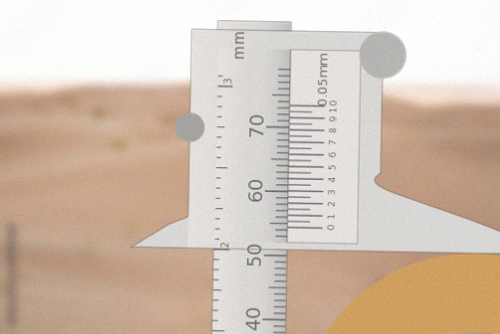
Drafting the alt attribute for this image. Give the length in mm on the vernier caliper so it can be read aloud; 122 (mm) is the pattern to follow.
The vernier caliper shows 54.4 (mm)
